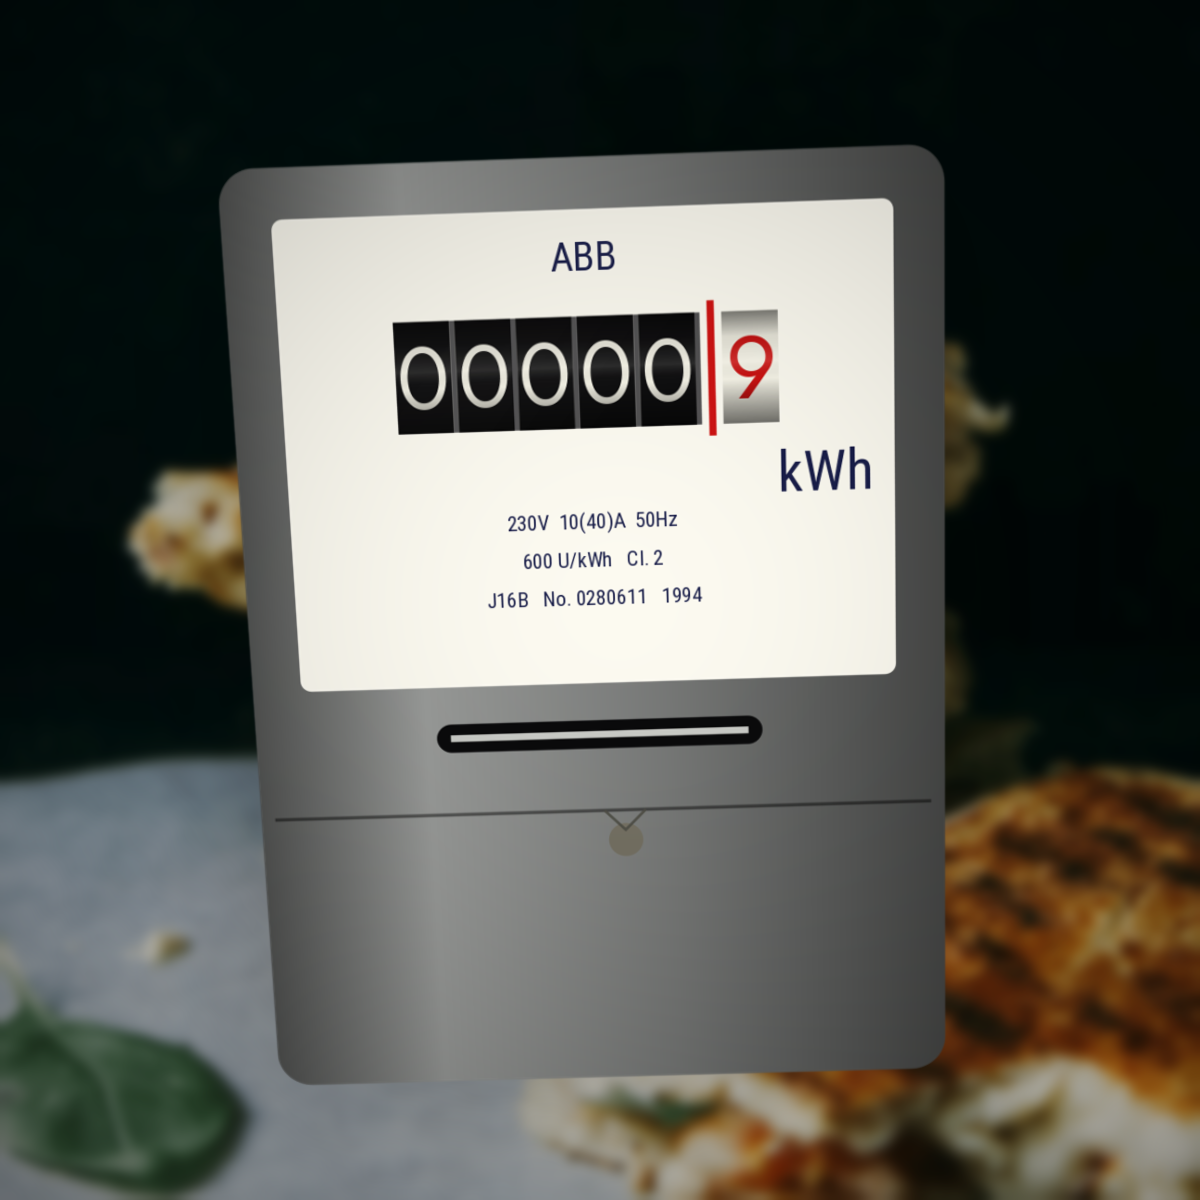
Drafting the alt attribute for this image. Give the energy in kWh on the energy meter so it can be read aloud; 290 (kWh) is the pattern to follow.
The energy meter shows 0.9 (kWh)
